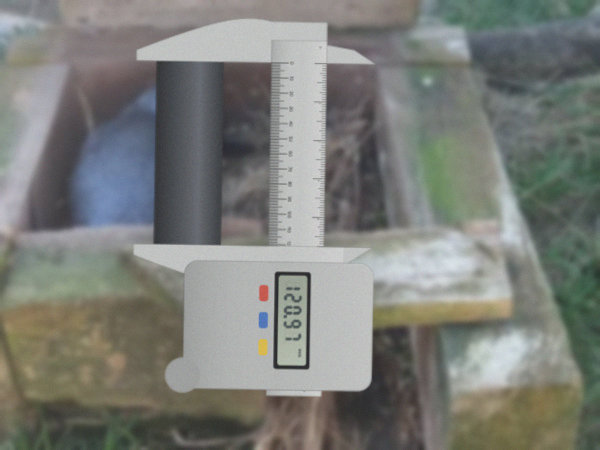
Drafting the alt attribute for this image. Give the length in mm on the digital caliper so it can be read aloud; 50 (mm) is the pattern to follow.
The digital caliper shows 120.97 (mm)
